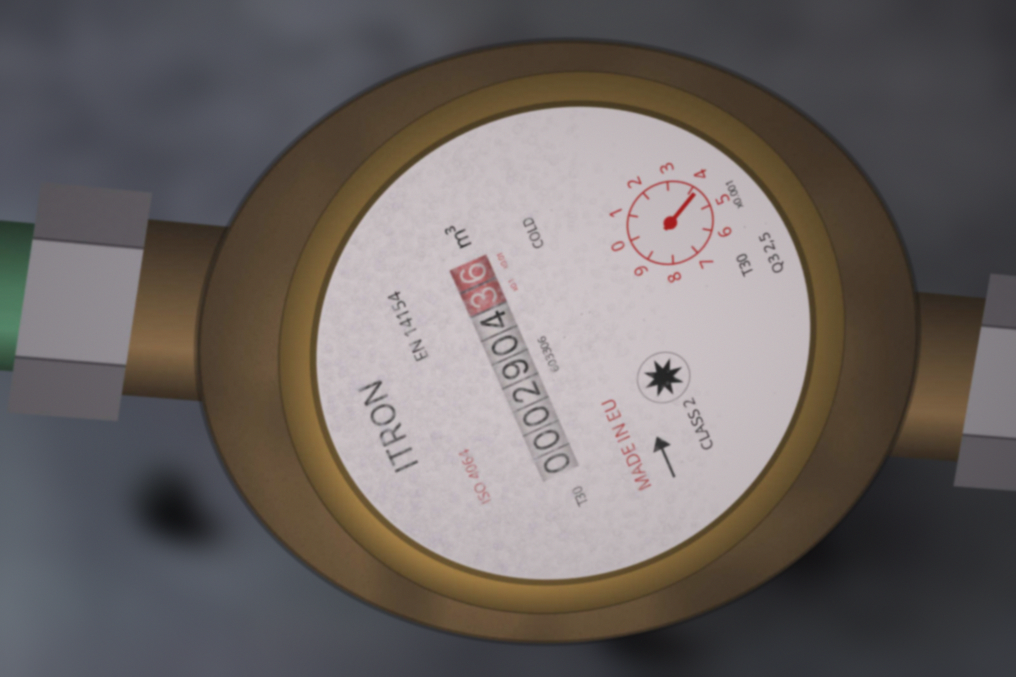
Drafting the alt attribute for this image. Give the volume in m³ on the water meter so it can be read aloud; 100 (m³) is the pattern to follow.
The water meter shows 2904.364 (m³)
